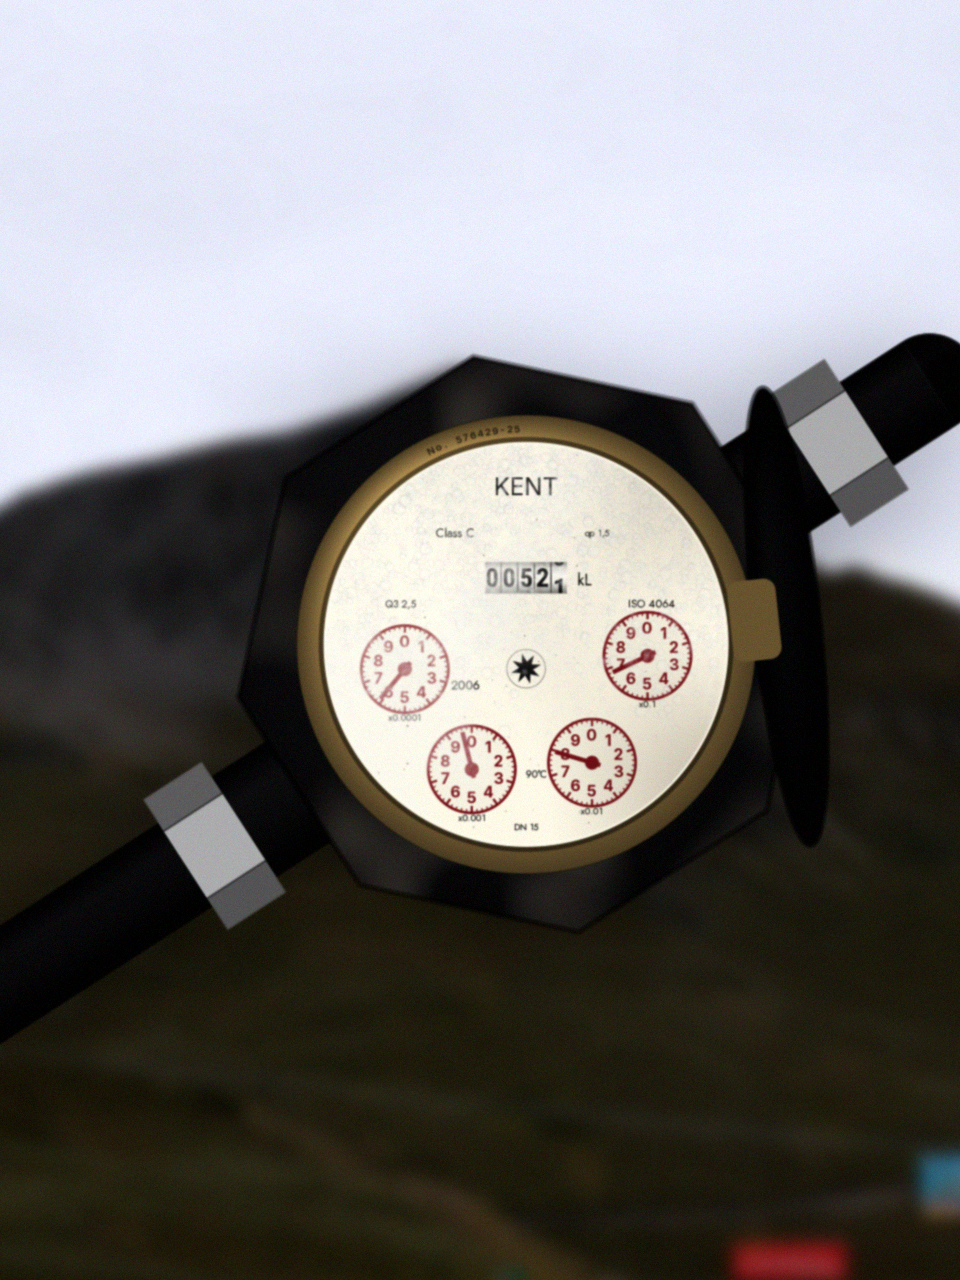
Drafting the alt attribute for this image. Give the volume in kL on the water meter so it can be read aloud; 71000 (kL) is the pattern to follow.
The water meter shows 520.6796 (kL)
